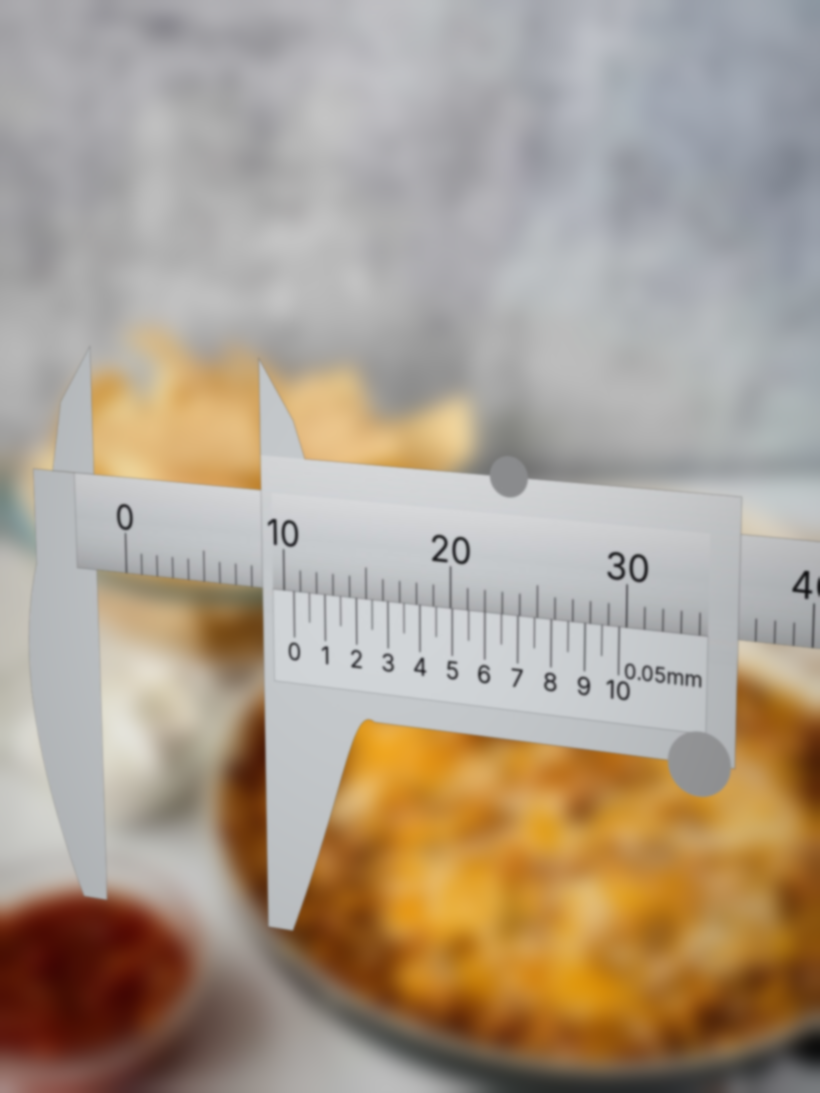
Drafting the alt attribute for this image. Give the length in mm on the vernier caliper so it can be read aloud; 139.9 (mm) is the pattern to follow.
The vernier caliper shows 10.6 (mm)
